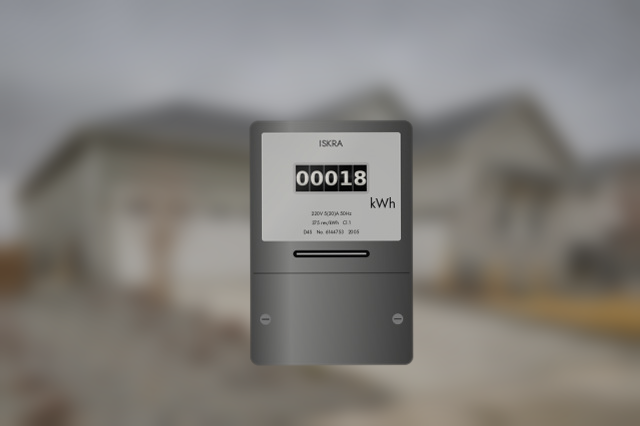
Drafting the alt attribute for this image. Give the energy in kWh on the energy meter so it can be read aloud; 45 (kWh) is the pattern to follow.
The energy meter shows 18 (kWh)
